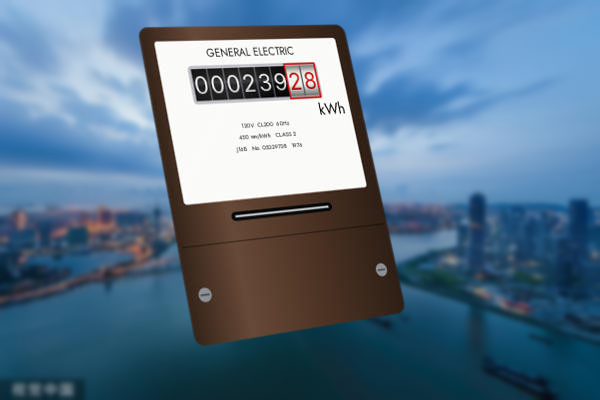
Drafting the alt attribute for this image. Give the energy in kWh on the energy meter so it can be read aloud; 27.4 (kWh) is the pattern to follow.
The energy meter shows 239.28 (kWh)
